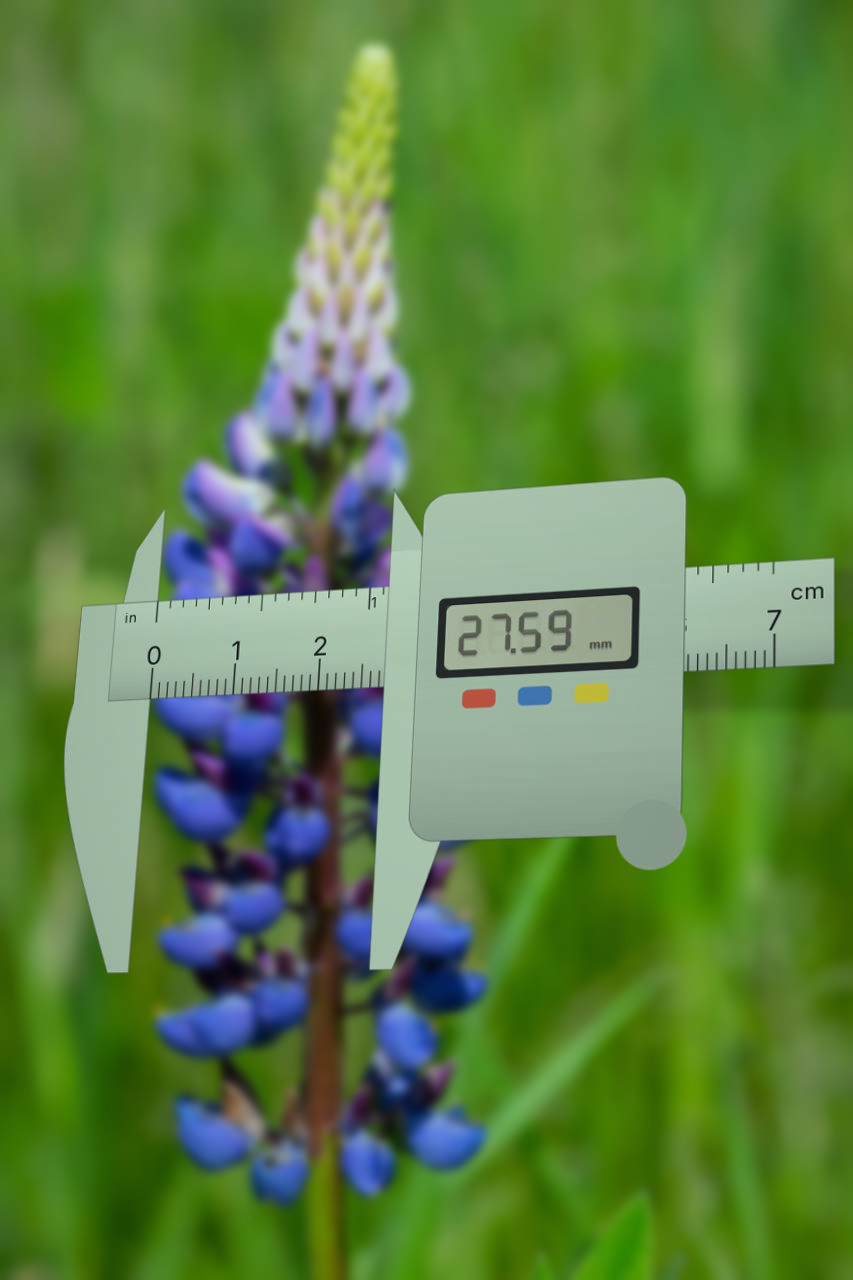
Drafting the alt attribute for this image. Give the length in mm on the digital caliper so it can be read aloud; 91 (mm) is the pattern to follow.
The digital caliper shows 27.59 (mm)
